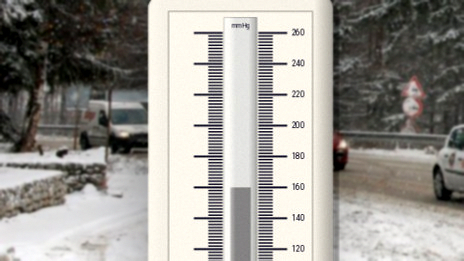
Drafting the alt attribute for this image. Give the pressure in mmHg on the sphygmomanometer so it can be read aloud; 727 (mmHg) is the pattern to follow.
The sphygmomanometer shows 160 (mmHg)
